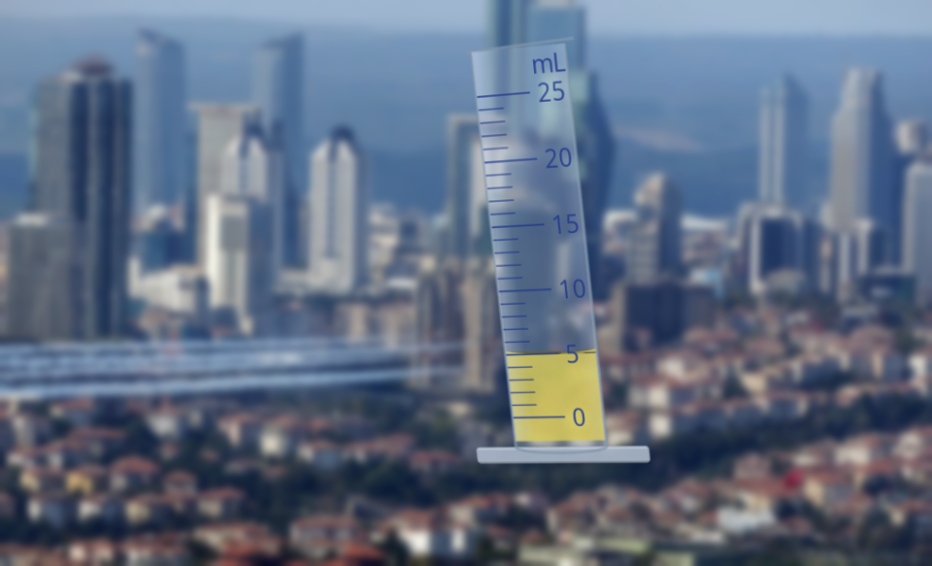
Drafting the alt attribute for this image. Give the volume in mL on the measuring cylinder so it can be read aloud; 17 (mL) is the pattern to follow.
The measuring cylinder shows 5 (mL)
